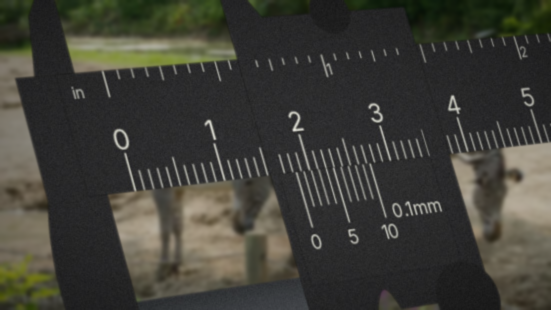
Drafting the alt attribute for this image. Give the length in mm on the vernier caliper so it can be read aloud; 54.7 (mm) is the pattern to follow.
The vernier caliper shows 18.4 (mm)
